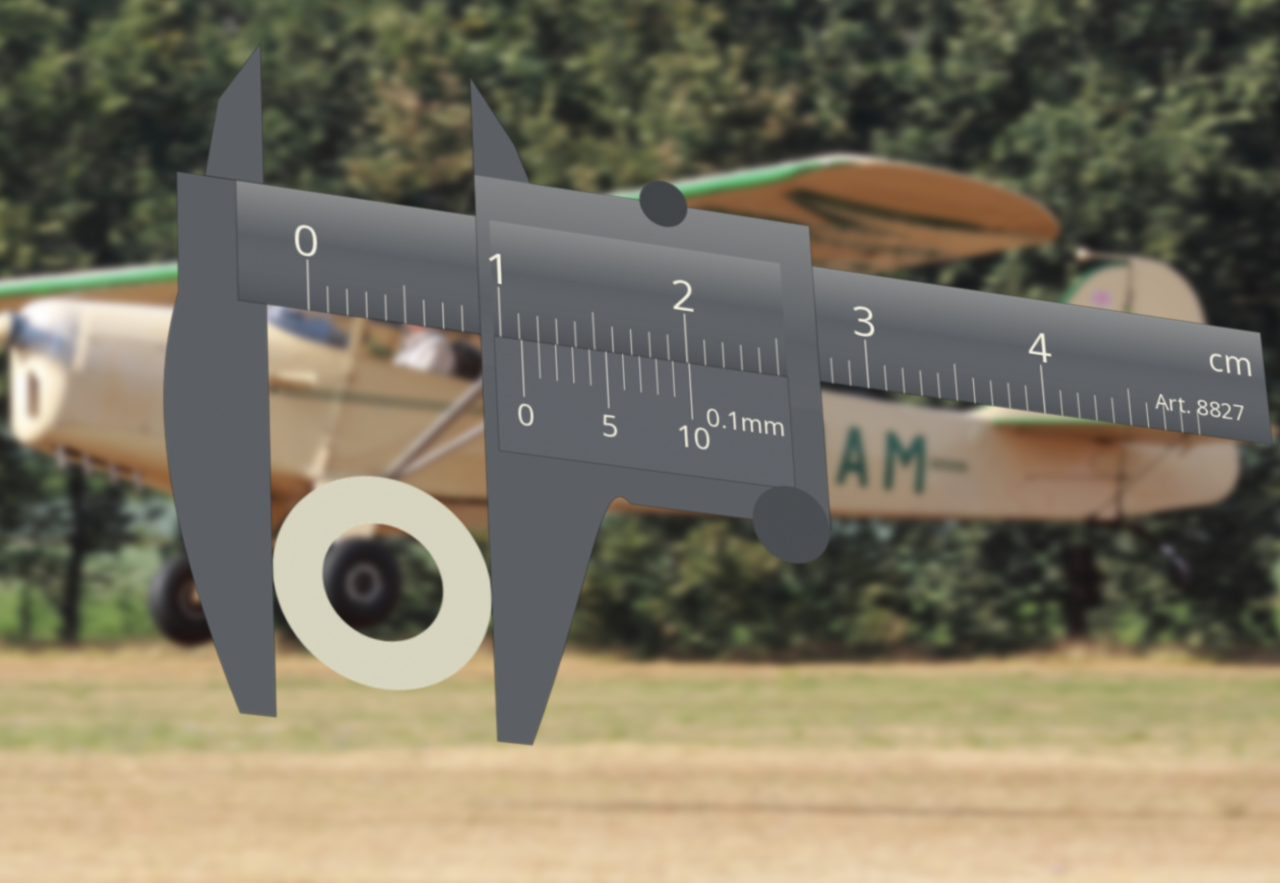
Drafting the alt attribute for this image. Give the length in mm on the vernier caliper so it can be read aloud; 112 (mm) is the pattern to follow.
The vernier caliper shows 11.1 (mm)
